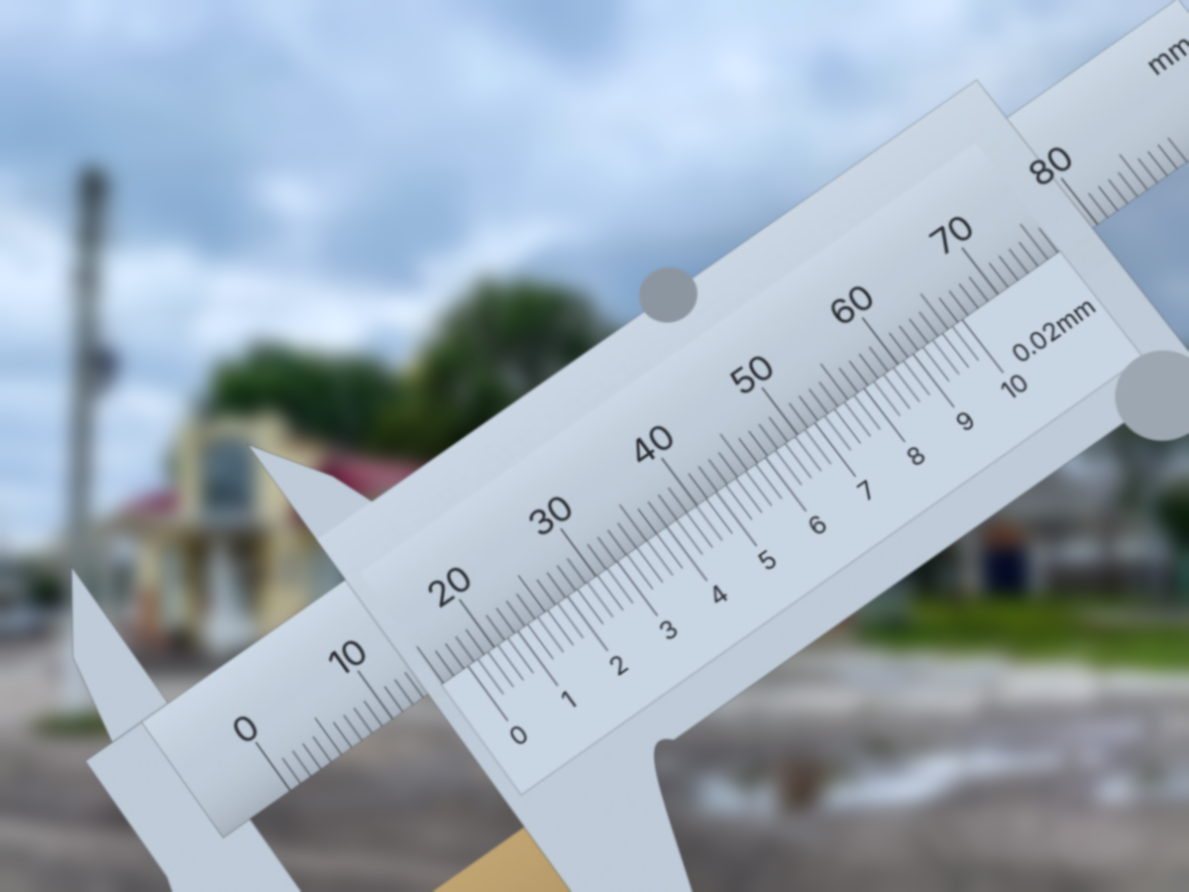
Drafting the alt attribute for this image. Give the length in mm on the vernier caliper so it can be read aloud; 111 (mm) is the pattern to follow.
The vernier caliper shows 17.4 (mm)
